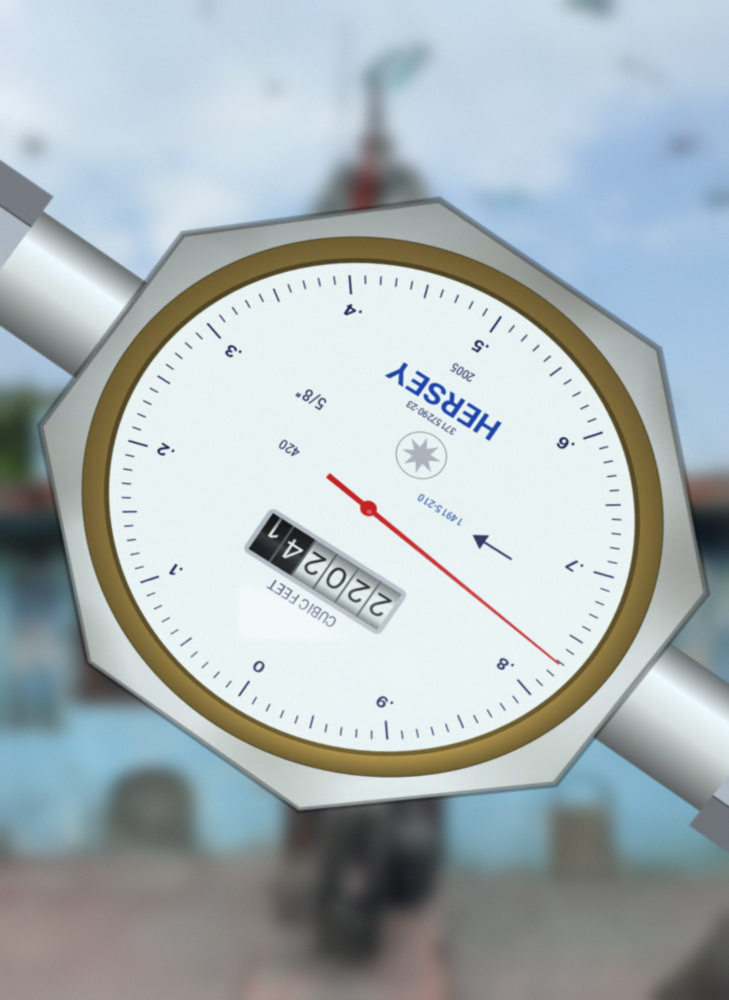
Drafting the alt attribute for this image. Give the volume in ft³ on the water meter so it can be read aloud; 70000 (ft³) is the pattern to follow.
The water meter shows 220240.77 (ft³)
